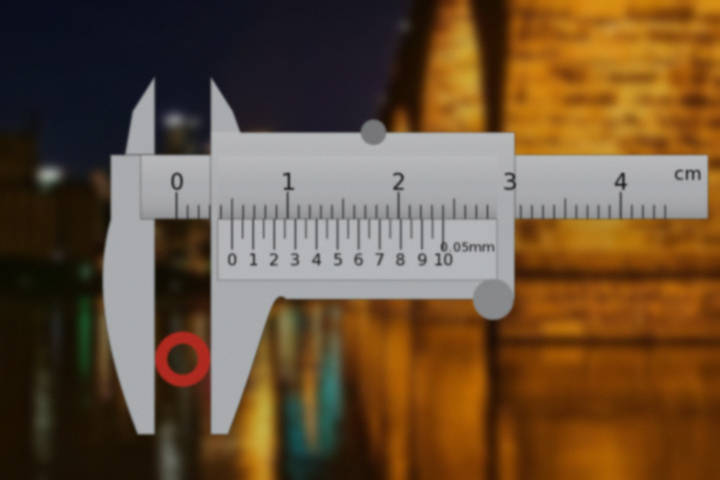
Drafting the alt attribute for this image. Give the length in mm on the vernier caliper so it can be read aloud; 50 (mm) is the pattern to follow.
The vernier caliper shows 5.0 (mm)
